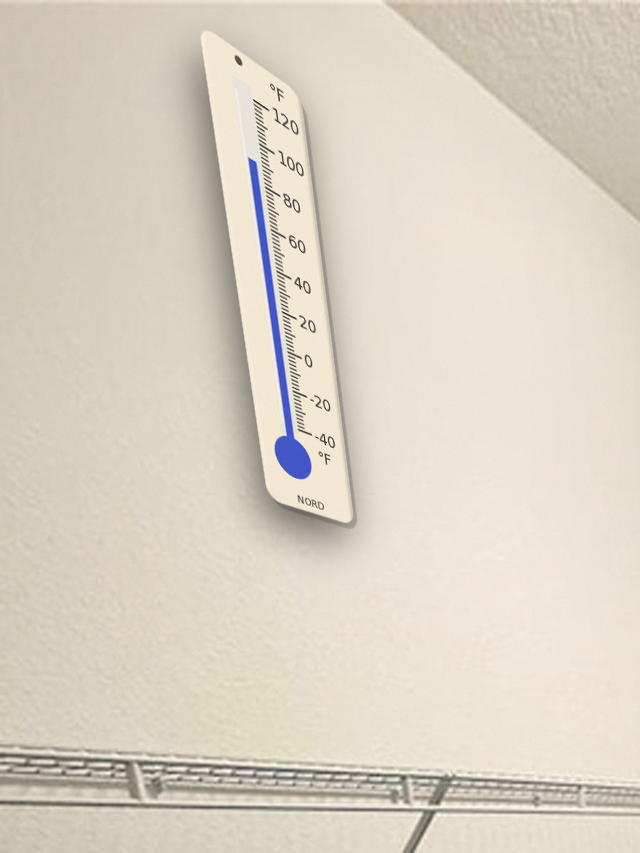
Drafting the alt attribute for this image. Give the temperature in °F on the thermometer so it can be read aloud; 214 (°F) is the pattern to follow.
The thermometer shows 90 (°F)
